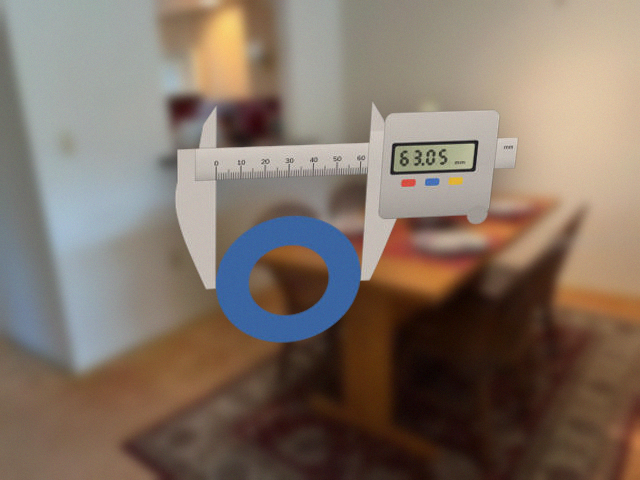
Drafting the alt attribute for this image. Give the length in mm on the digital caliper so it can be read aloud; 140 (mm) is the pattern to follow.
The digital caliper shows 63.05 (mm)
